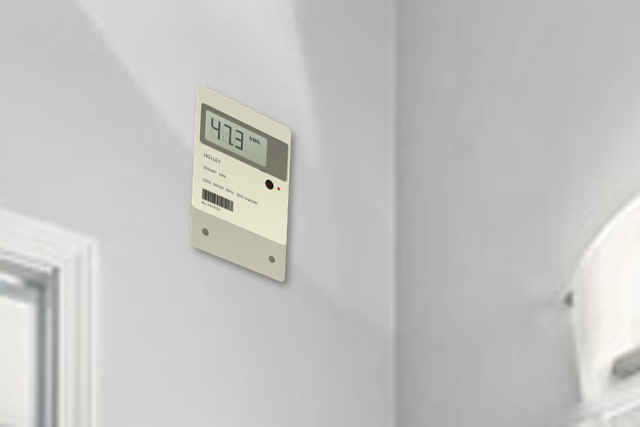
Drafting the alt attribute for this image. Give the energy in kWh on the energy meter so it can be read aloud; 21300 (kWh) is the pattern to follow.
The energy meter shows 47.3 (kWh)
